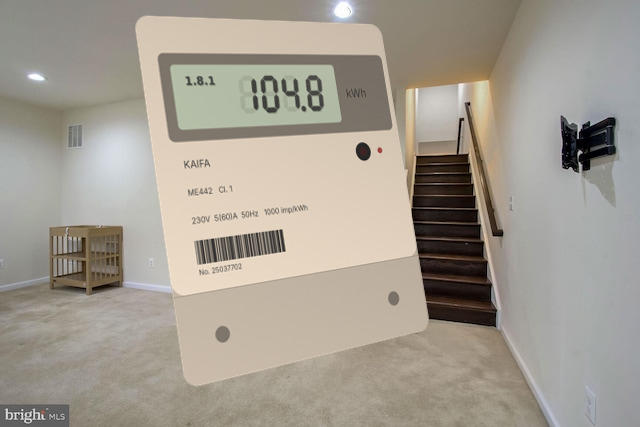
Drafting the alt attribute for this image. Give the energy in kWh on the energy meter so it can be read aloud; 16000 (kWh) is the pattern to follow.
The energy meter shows 104.8 (kWh)
